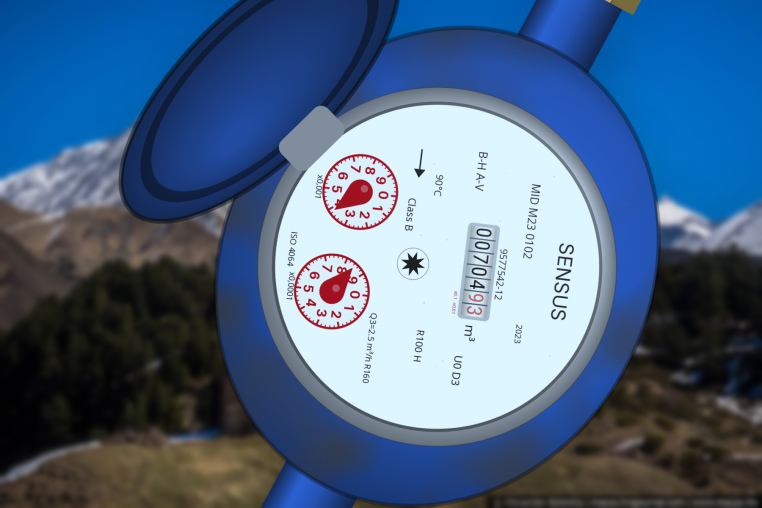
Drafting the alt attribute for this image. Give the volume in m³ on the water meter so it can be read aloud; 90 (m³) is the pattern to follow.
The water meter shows 704.9338 (m³)
